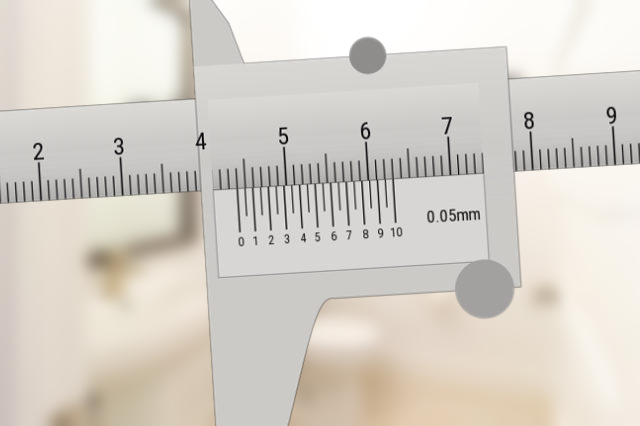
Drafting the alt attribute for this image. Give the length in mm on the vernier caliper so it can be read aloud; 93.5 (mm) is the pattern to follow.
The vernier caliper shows 44.0 (mm)
